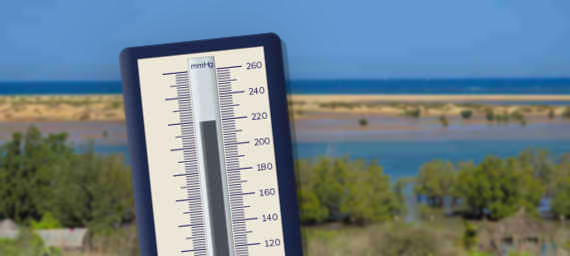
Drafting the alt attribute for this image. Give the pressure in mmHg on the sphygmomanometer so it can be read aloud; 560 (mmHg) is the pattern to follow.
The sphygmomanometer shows 220 (mmHg)
